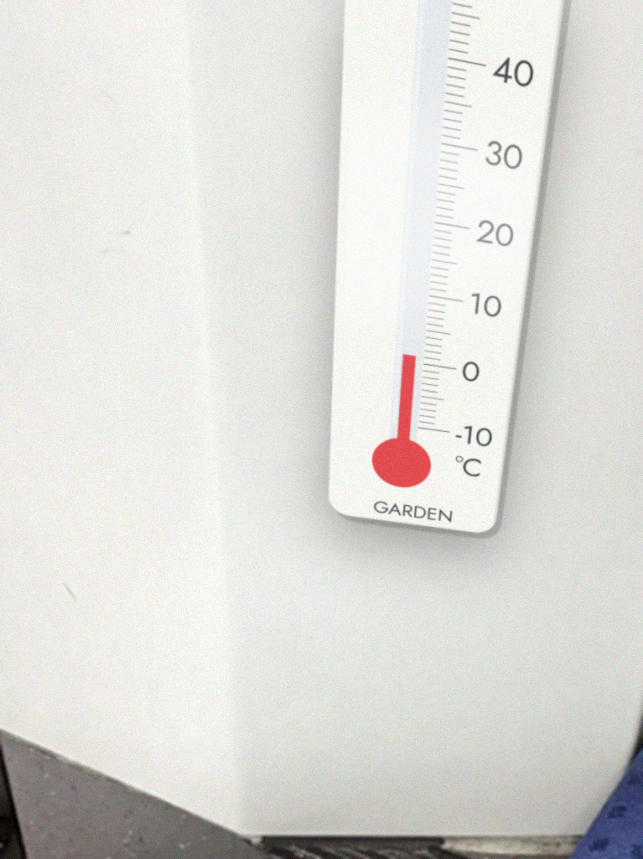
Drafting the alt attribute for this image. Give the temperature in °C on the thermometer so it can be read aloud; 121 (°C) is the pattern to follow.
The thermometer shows 1 (°C)
